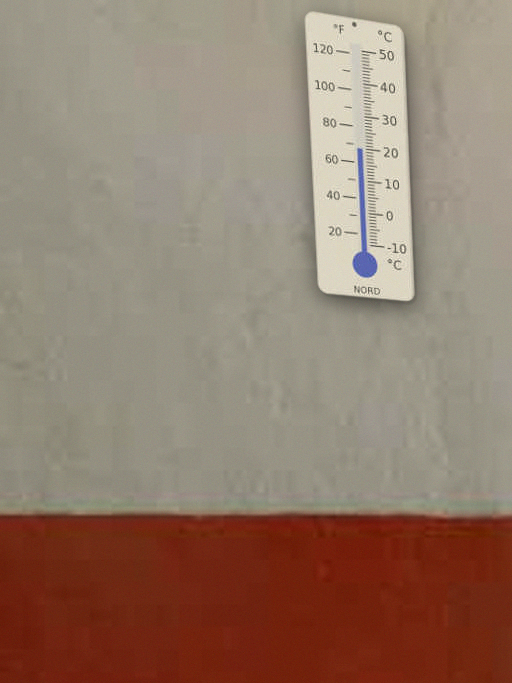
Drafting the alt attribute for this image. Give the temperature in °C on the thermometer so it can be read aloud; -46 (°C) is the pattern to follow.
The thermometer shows 20 (°C)
